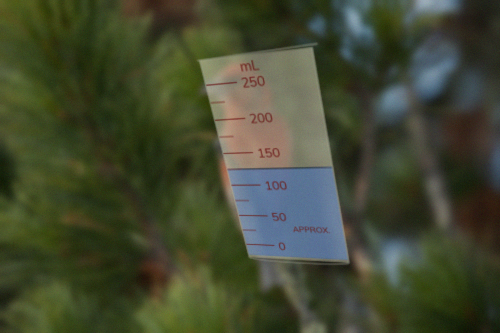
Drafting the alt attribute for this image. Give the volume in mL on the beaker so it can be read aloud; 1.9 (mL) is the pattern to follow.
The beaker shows 125 (mL)
